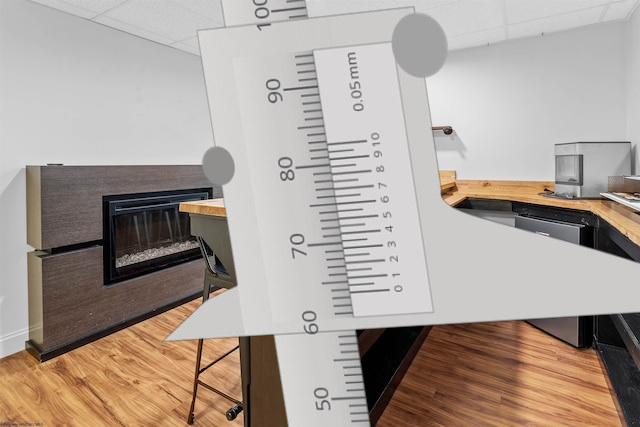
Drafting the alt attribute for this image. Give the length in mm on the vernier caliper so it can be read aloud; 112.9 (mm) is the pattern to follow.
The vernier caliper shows 63.6 (mm)
